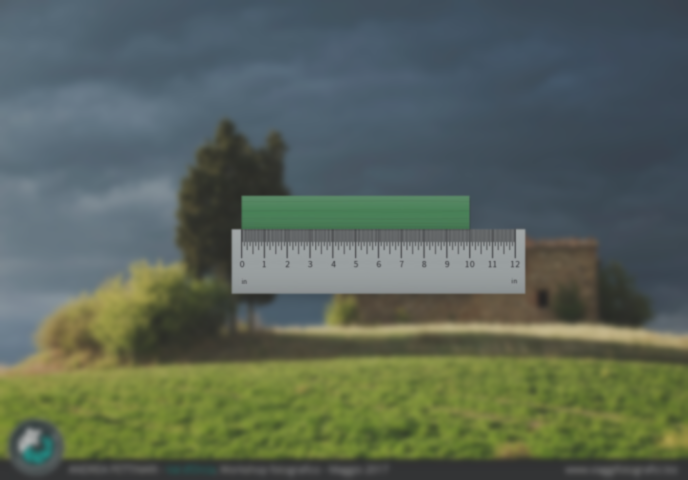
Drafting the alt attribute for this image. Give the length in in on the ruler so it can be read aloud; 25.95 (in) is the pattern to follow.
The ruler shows 10 (in)
